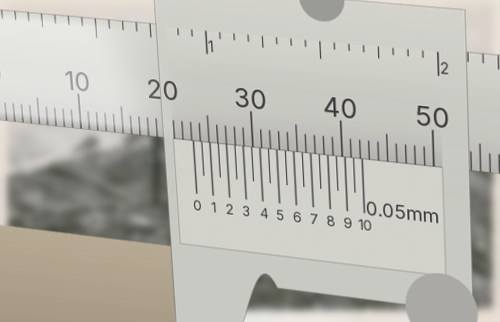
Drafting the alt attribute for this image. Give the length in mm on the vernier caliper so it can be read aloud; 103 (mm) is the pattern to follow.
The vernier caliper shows 23.2 (mm)
